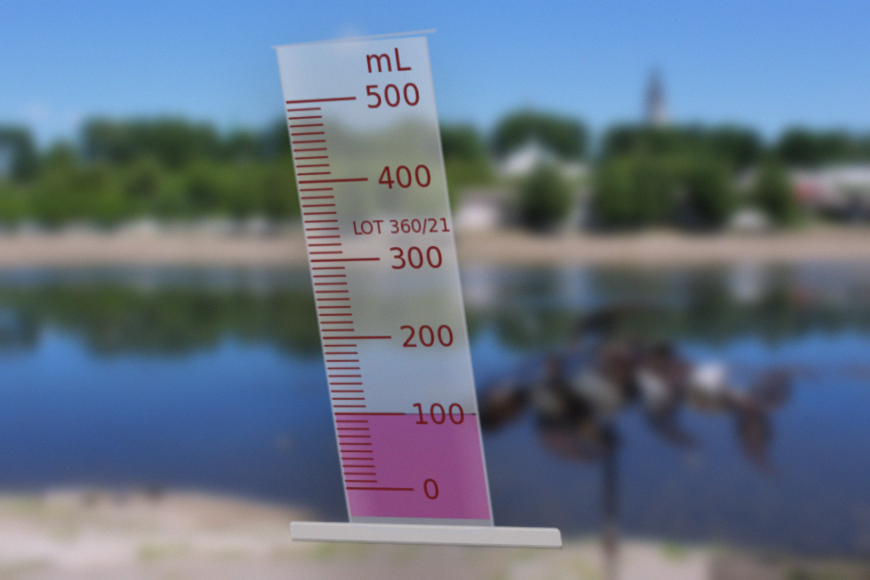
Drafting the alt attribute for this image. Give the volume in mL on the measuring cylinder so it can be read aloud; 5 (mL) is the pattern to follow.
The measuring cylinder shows 100 (mL)
